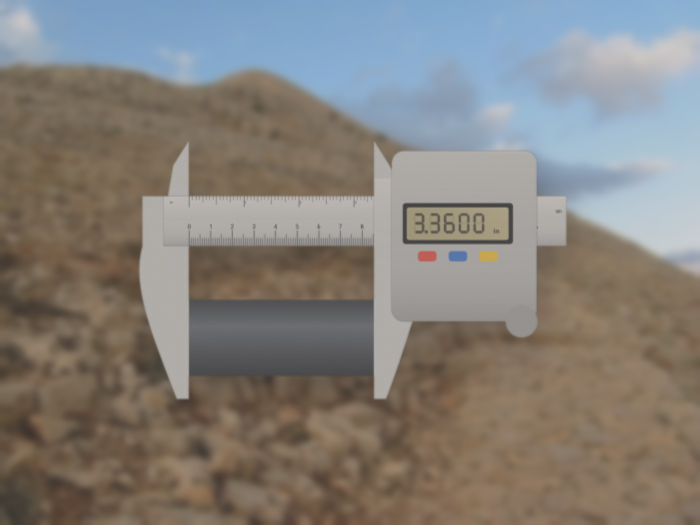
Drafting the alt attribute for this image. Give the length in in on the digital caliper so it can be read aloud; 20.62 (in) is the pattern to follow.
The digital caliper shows 3.3600 (in)
